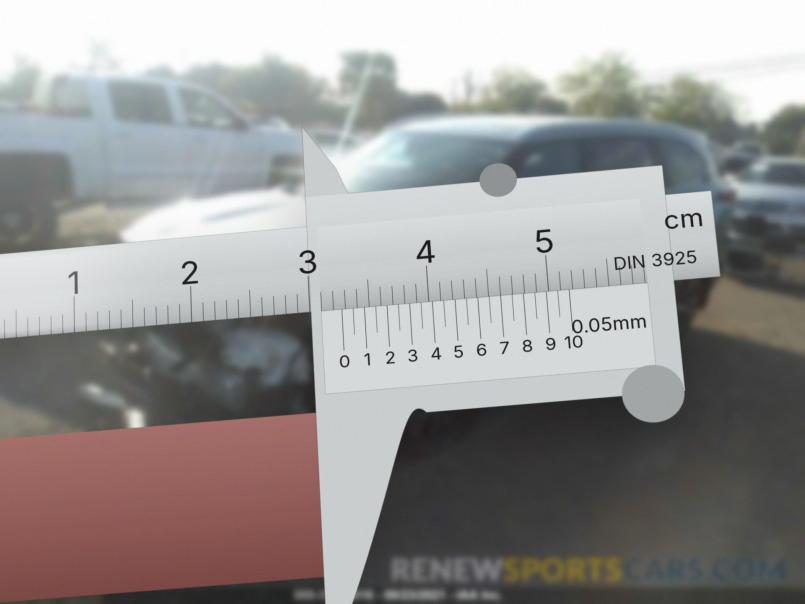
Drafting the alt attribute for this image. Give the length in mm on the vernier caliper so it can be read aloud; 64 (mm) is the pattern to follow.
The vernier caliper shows 32.7 (mm)
